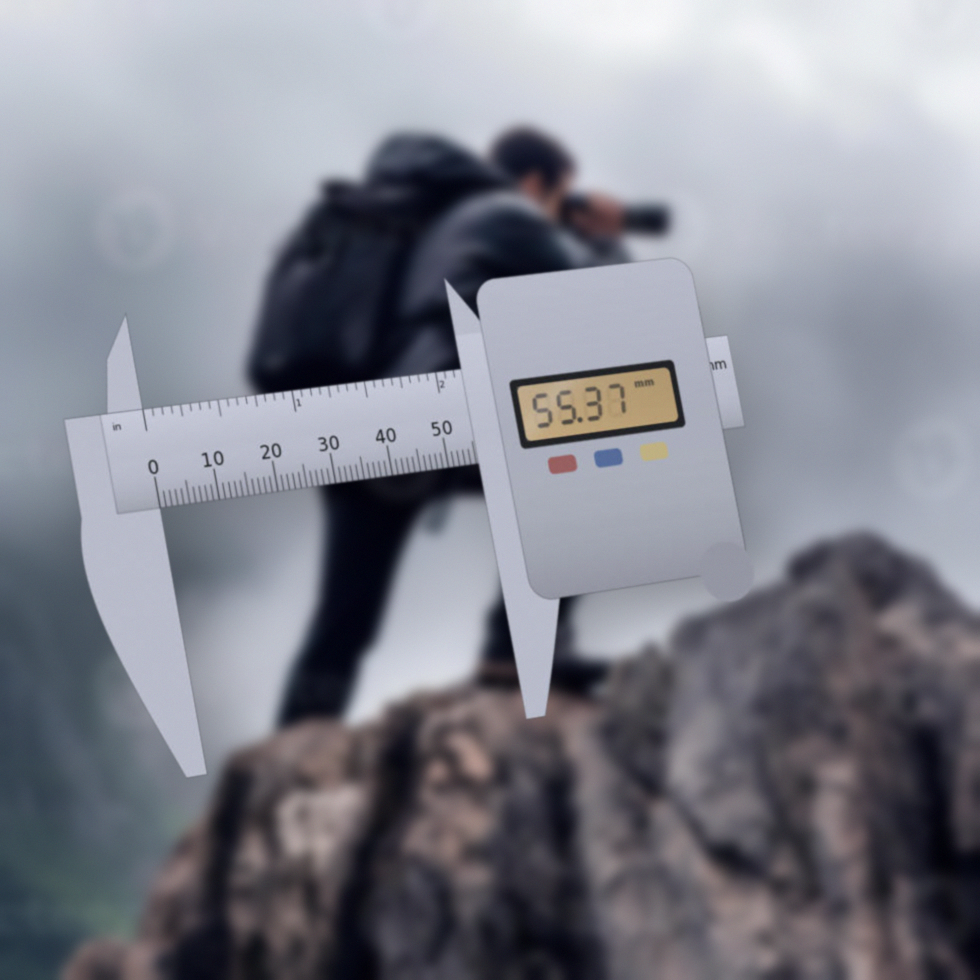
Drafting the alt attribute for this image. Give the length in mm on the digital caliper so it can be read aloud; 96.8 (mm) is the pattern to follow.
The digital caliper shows 55.37 (mm)
